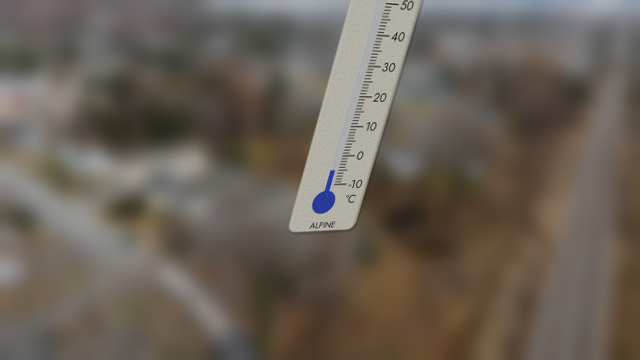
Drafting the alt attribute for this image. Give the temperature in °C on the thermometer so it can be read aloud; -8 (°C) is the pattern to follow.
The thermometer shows -5 (°C)
